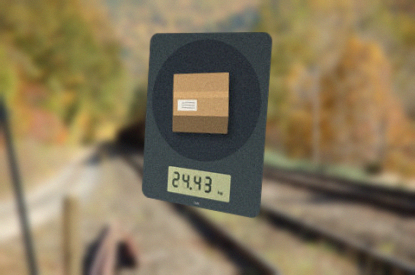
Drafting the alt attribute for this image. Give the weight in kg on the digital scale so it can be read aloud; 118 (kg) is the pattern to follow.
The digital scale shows 24.43 (kg)
